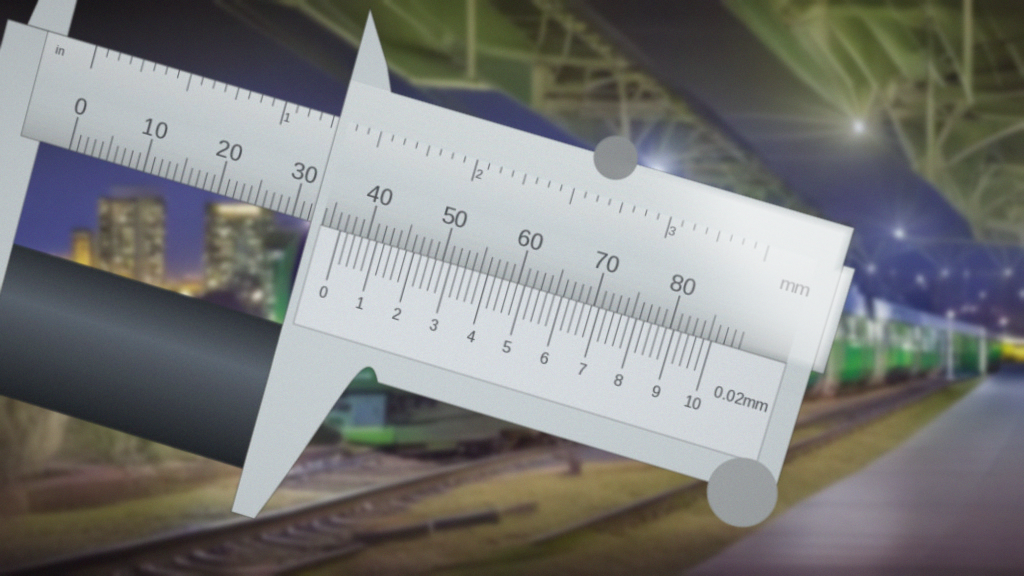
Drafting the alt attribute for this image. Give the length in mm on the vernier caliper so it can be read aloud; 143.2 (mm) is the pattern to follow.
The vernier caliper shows 36.4 (mm)
